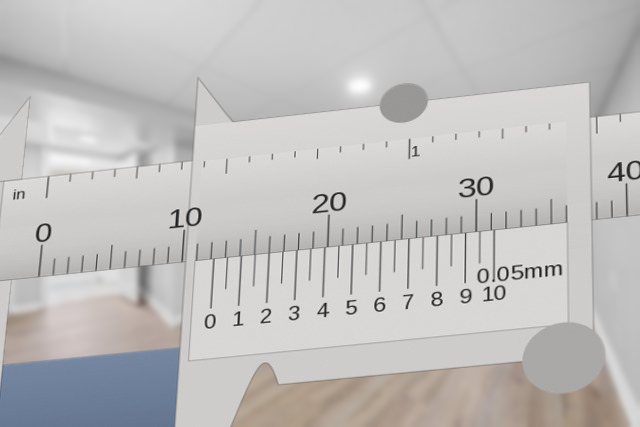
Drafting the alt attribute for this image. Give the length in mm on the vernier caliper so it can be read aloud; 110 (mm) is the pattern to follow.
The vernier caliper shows 12.2 (mm)
